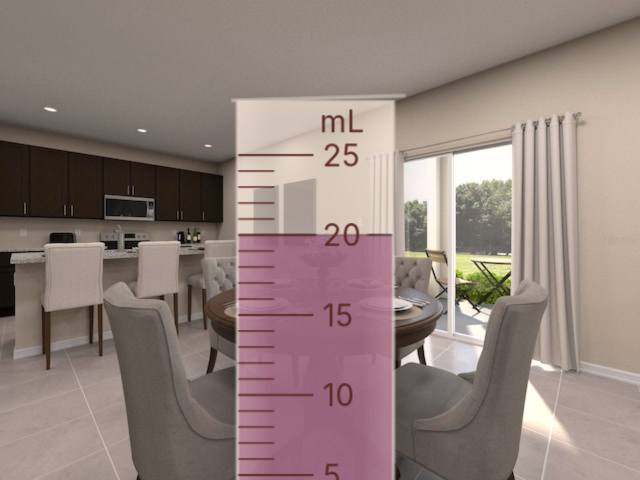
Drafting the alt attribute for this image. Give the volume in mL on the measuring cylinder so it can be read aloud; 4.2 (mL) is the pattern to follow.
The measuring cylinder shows 20 (mL)
